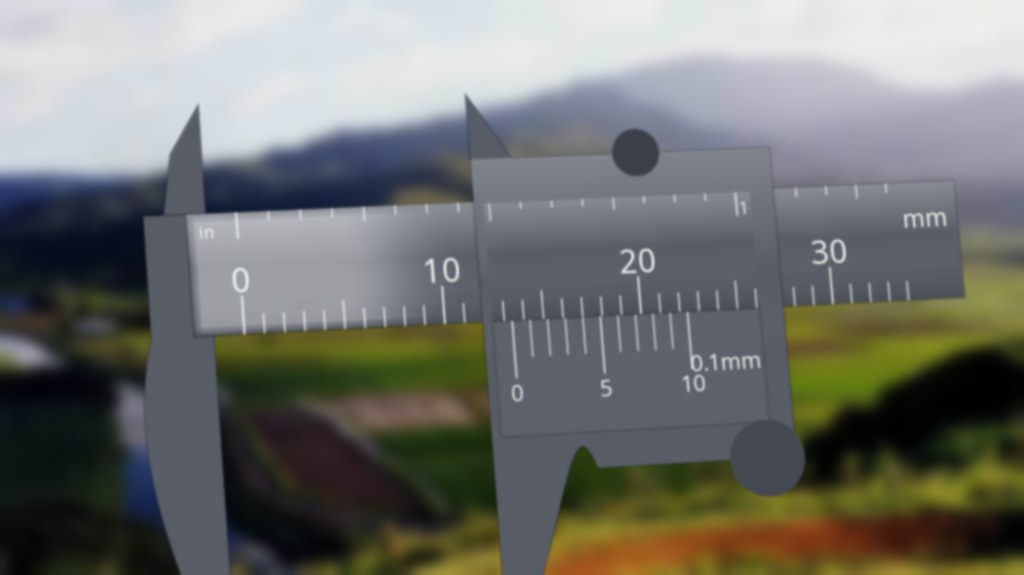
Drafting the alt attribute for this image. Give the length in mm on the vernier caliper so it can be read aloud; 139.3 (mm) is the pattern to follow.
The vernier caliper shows 13.4 (mm)
